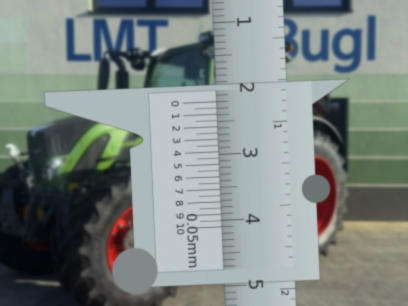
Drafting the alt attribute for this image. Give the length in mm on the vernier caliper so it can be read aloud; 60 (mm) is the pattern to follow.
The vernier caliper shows 22.0 (mm)
